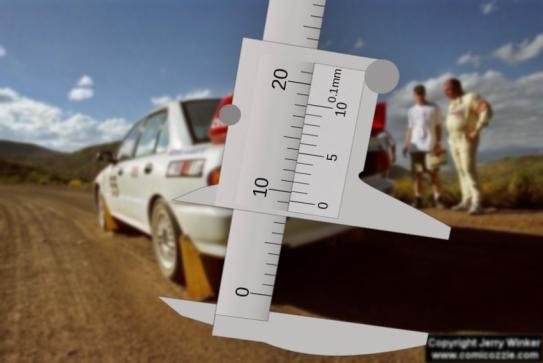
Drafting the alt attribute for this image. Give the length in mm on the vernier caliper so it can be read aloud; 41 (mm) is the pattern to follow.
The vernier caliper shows 9.2 (mm)
